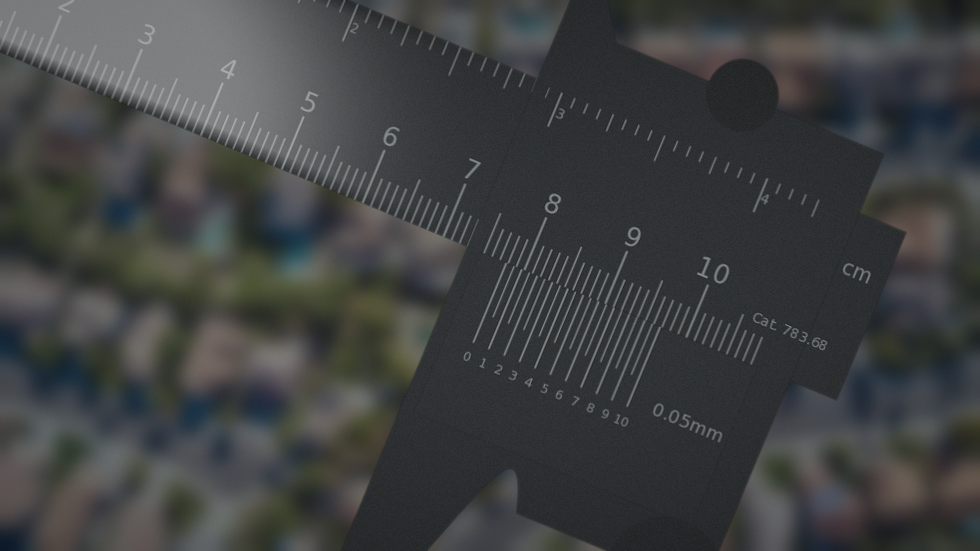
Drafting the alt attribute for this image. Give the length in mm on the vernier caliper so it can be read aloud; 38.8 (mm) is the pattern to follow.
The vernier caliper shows 77.8 (mm)
